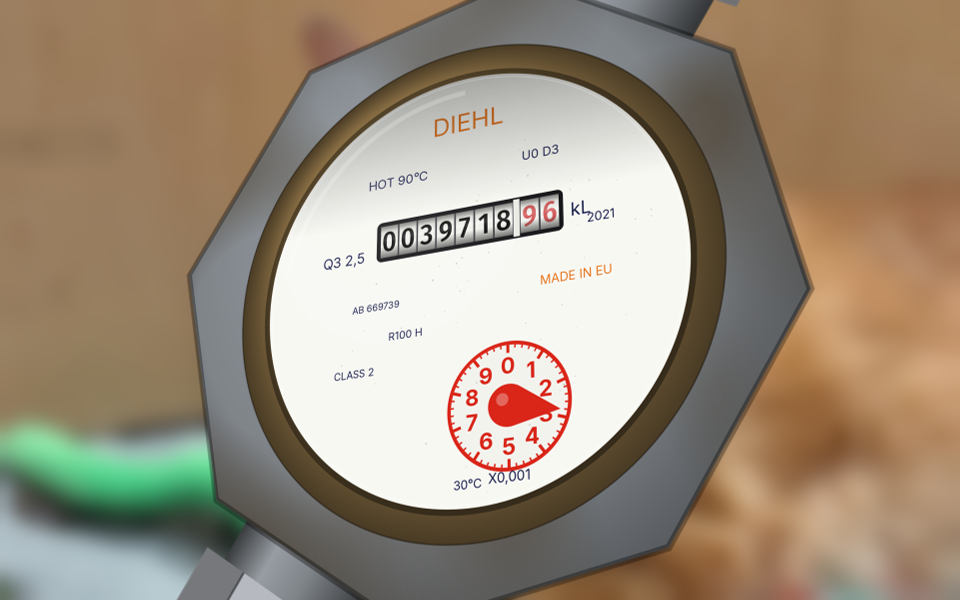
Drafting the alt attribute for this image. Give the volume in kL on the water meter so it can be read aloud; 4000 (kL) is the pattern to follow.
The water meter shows 39718.962 (kL)
